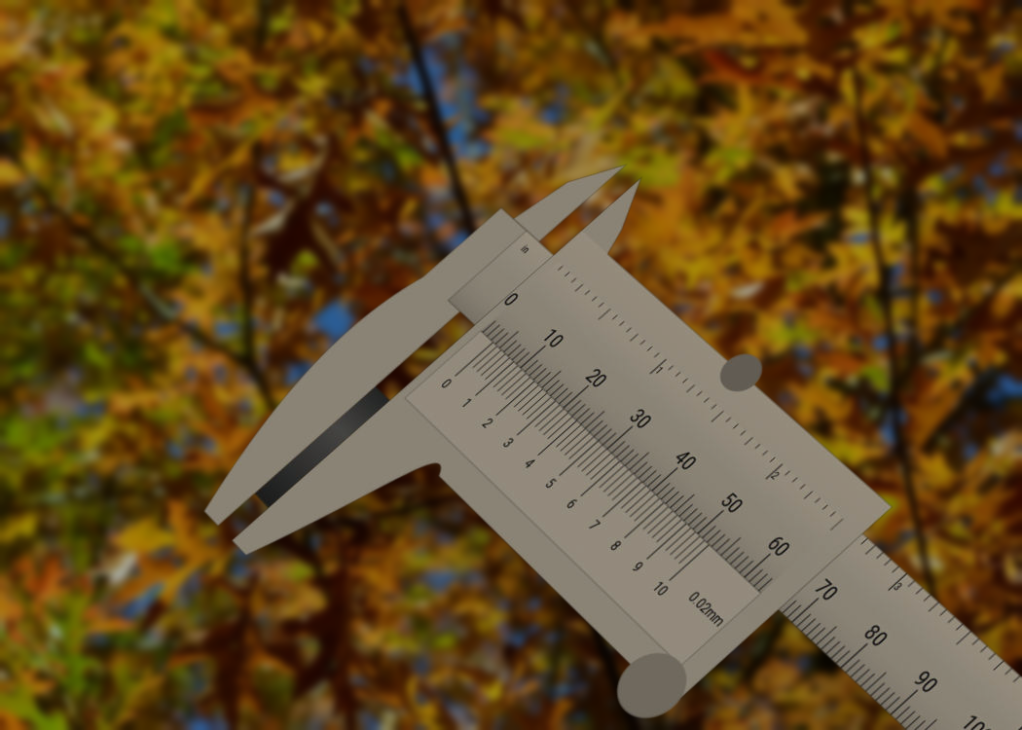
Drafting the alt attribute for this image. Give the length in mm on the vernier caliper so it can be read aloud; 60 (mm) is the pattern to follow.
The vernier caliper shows 3.5 (mm)
